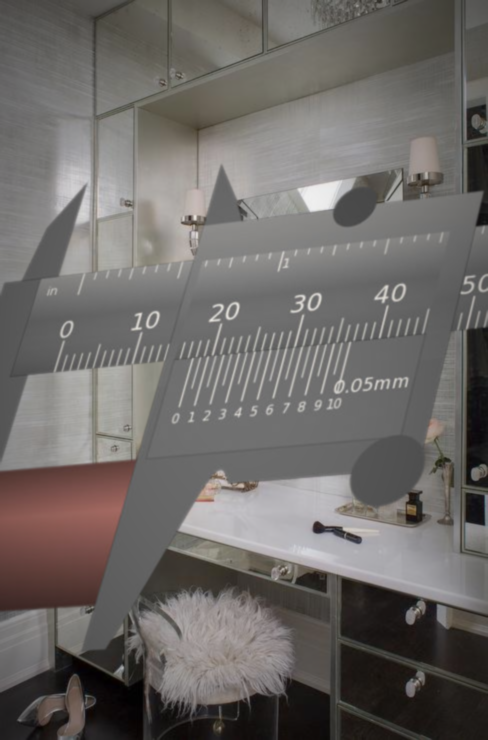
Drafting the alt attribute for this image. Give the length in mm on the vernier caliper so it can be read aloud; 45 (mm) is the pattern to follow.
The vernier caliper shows 17.6 (mm)
